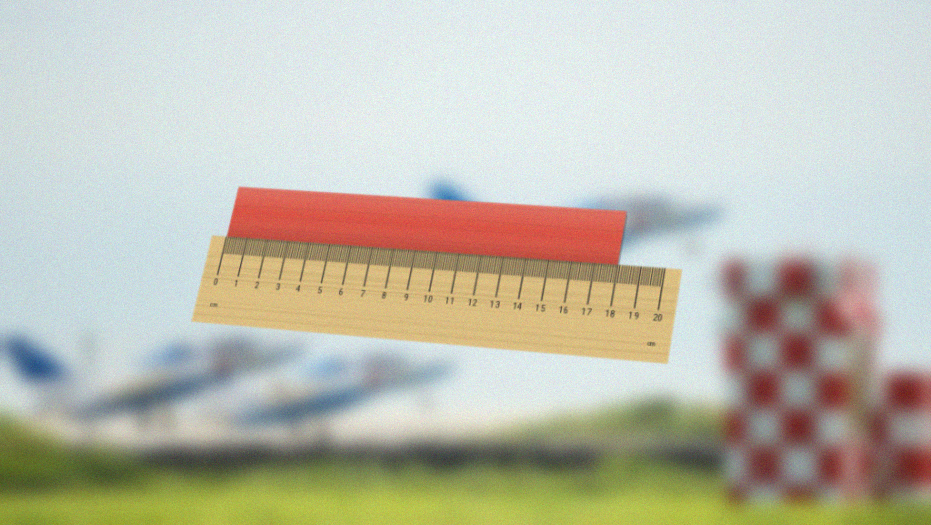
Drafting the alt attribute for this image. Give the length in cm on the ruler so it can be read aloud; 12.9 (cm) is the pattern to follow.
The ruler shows 18 (cm)
